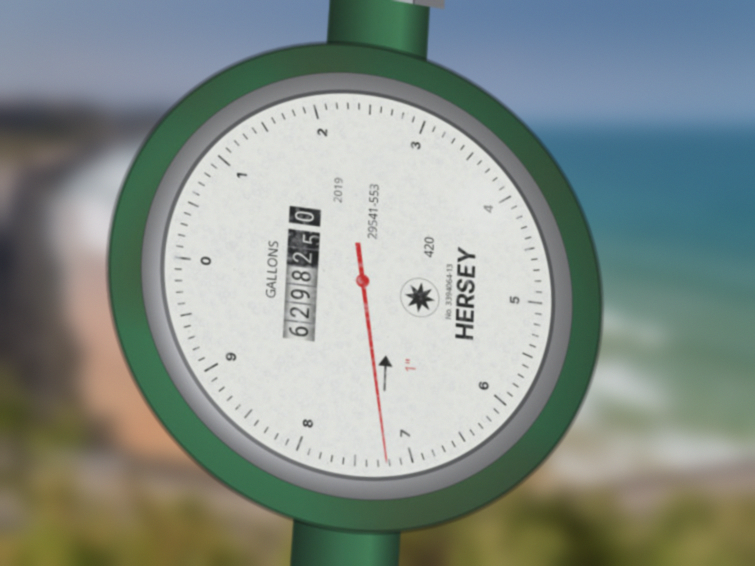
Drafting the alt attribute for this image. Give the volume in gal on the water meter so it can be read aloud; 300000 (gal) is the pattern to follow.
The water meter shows 6298247.2 (gal)
